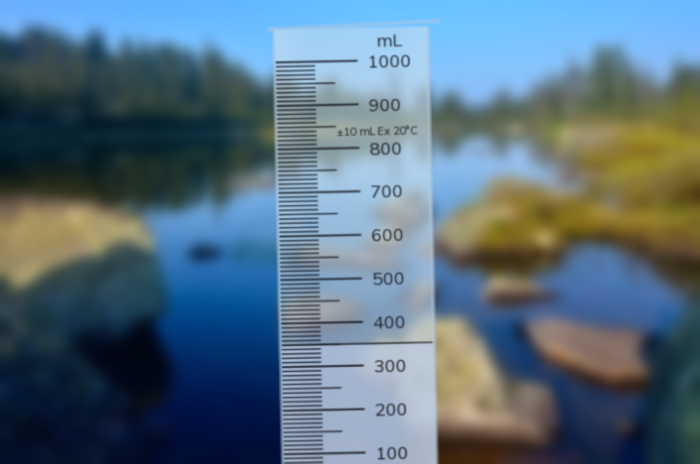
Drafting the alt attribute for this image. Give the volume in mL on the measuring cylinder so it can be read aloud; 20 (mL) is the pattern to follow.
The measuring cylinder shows 350 (mL)
